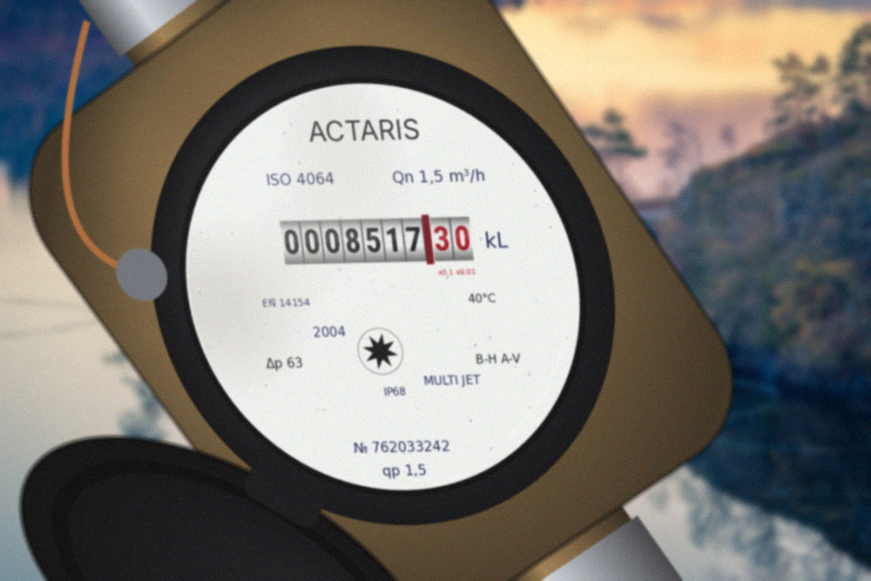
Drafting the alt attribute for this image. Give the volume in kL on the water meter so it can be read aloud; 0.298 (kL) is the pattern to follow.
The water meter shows 8517.30 (kL)
